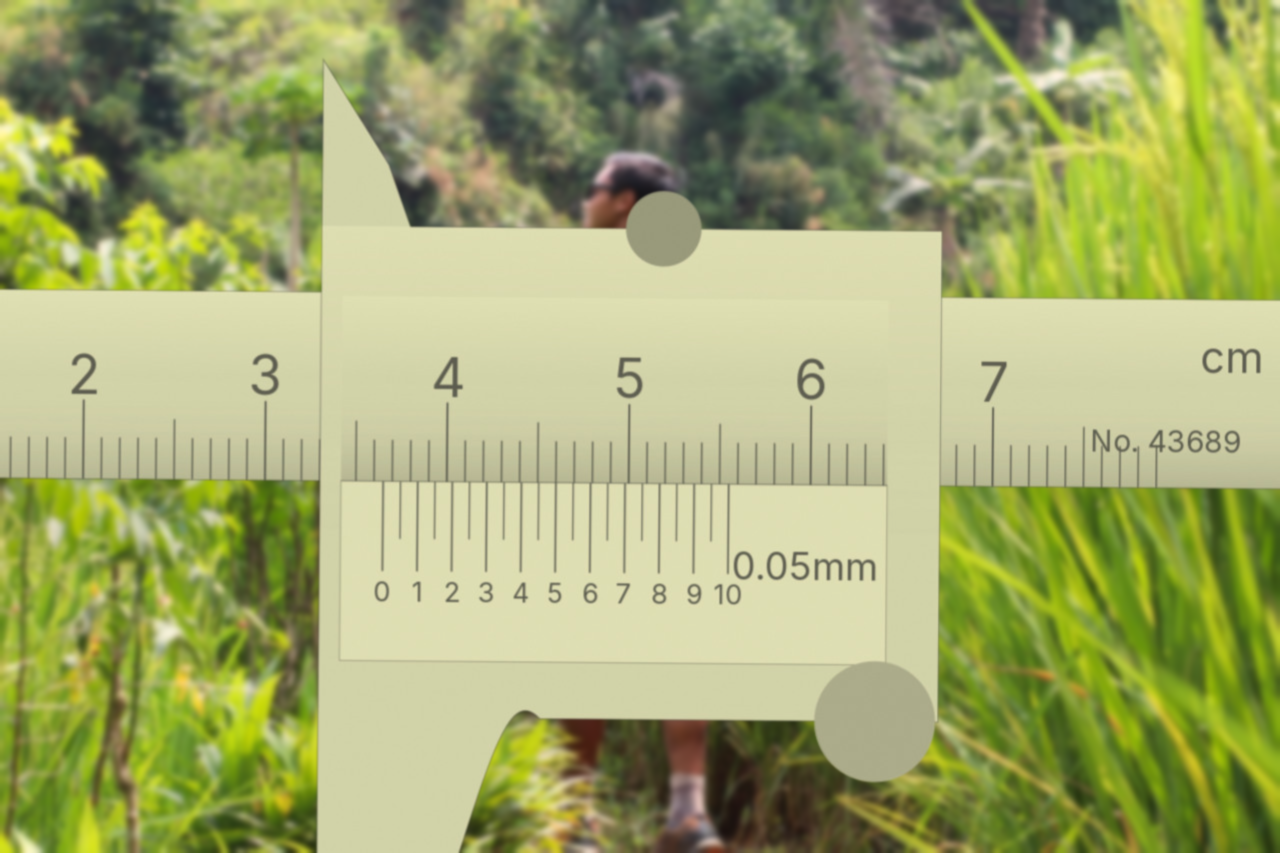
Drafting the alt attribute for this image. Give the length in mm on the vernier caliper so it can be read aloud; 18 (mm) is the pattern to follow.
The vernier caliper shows 36.5 (mm)
